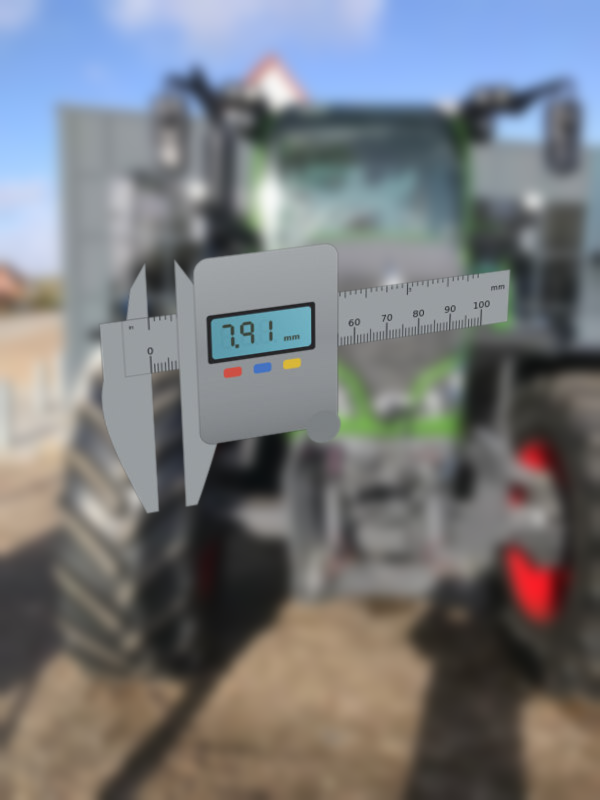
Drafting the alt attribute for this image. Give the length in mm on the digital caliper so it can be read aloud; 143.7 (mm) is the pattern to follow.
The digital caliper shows 7.91 (mm)
